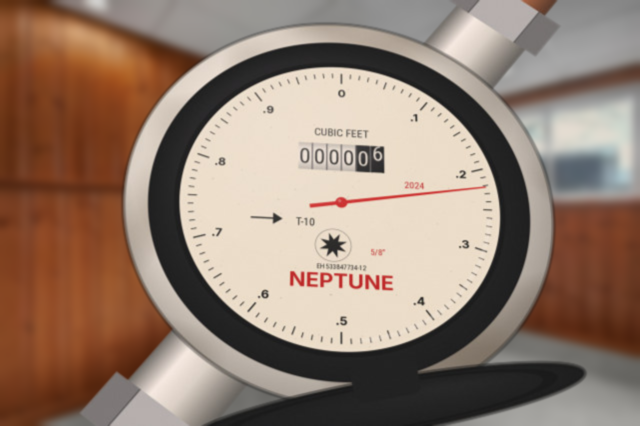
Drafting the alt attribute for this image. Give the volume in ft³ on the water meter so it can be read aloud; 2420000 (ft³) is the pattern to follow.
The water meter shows 6.22 (ft³)
